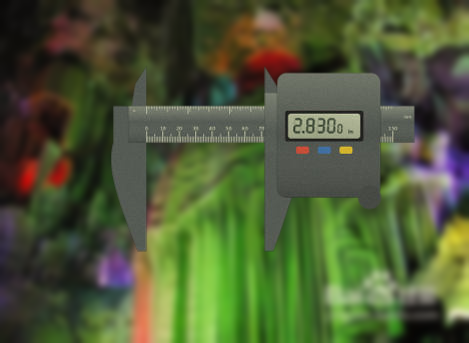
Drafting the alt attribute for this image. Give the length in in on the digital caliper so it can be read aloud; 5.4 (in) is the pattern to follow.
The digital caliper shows 2.8300 (in)
